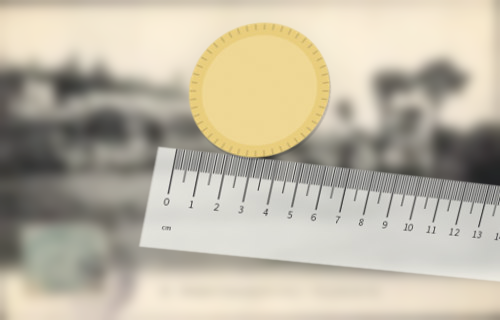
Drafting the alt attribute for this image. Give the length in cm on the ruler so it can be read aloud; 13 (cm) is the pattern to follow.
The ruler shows 5.5 (cm)
